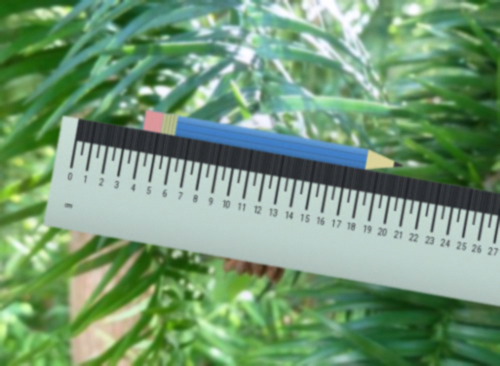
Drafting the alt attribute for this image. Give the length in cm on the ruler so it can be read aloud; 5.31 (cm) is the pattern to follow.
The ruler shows 16.5 (cm)
